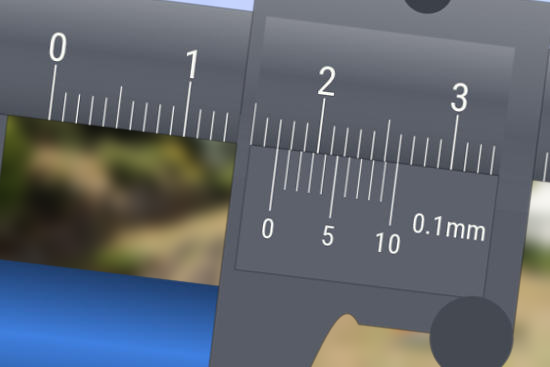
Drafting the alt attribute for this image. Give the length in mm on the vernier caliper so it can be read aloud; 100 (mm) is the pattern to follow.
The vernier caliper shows 17.0 (mm)
